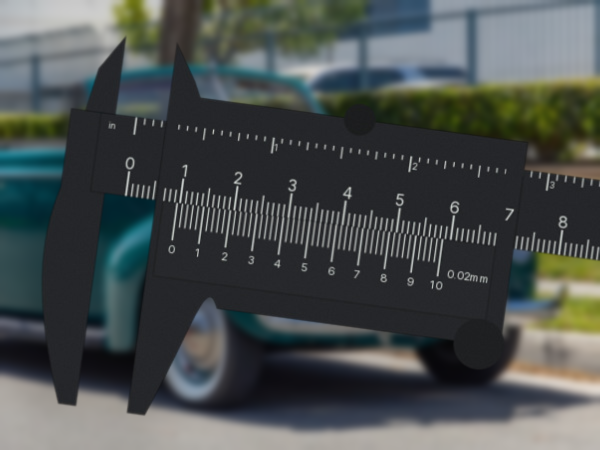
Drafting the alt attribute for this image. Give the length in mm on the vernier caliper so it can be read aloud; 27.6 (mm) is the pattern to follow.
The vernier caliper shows 9.5 (mm)
